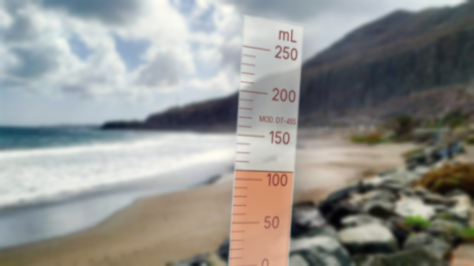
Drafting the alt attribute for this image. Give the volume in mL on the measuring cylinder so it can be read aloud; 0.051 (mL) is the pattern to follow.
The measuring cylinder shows 110 (mL)
